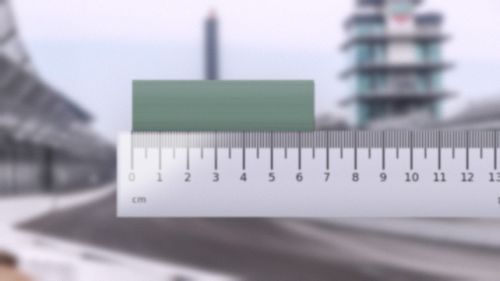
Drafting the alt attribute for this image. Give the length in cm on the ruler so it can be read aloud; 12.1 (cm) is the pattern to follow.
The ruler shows 6.5 (cm)
